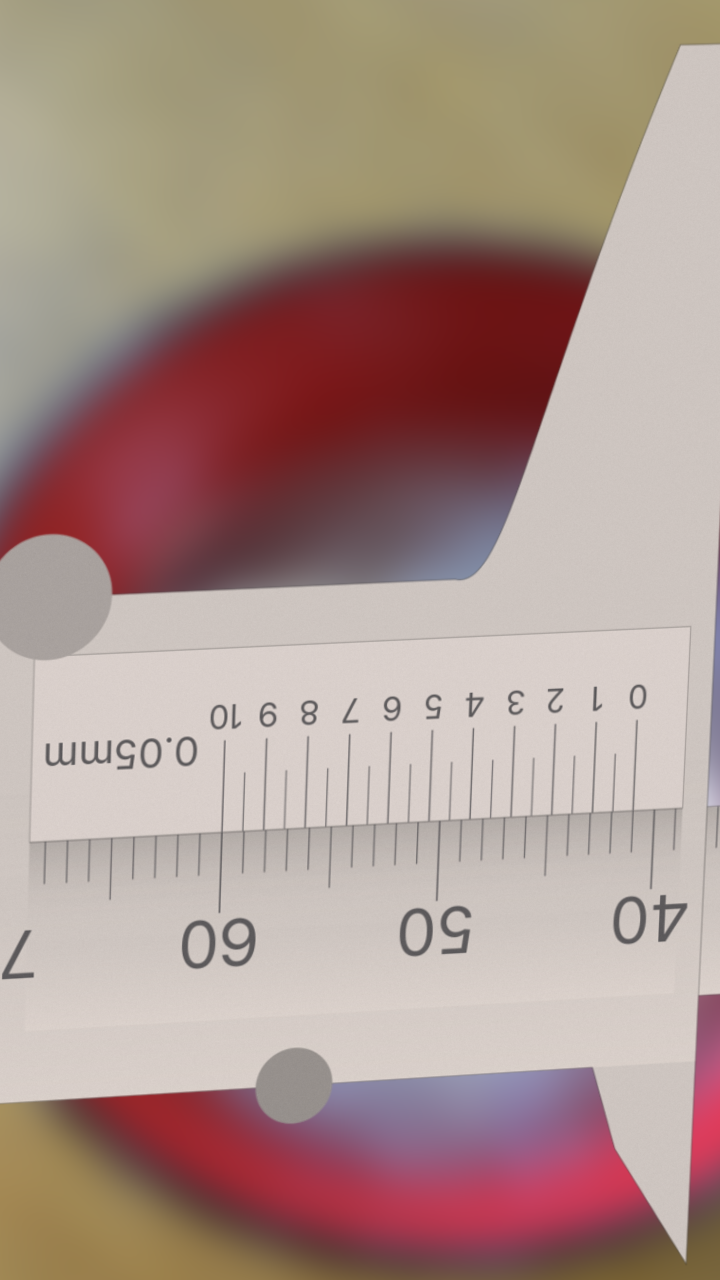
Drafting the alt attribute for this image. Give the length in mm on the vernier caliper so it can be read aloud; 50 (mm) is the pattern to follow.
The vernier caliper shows 41.0 (mm)
